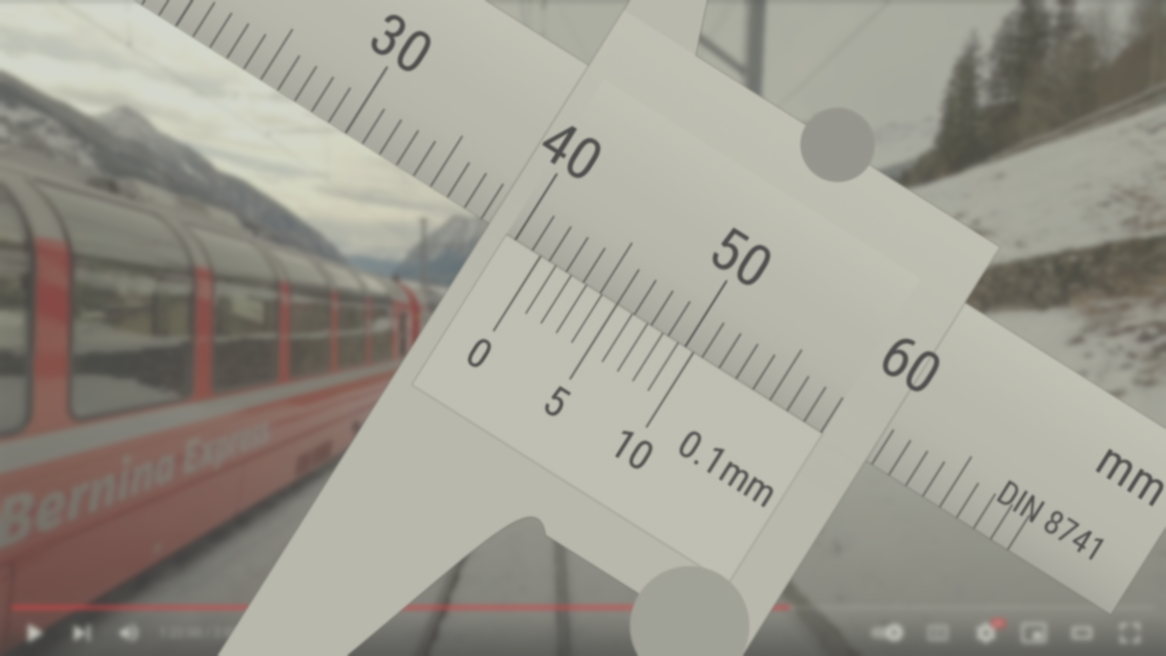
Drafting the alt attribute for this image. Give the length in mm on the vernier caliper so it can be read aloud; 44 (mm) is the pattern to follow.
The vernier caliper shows 41.5 (mm)
